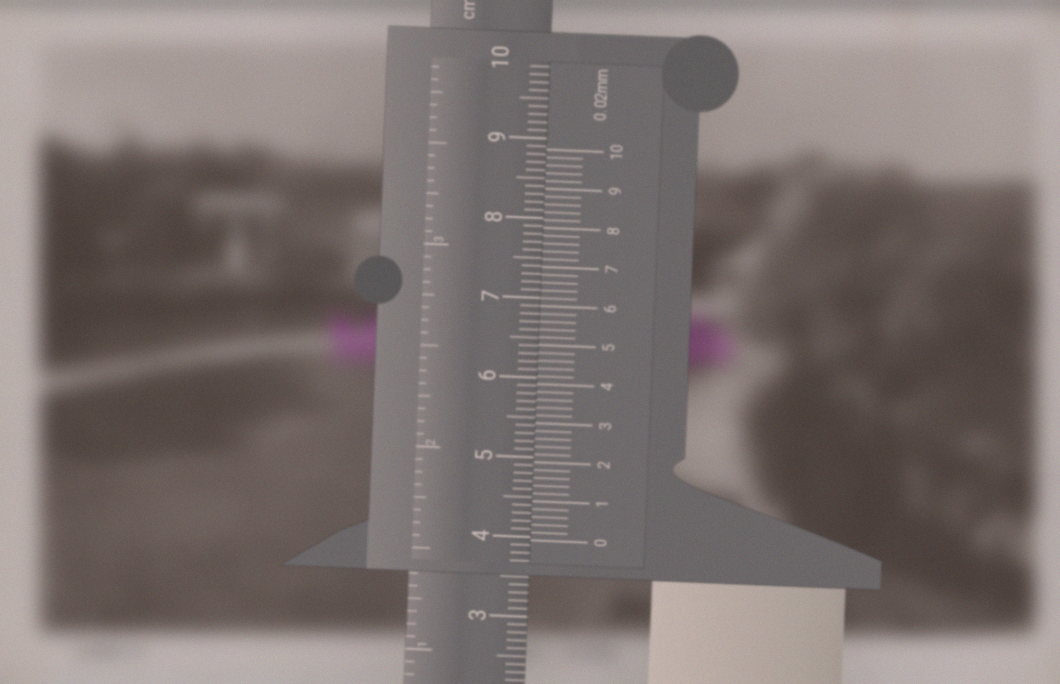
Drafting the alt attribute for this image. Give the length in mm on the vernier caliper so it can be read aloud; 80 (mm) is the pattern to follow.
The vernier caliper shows 39.6 (mm)
